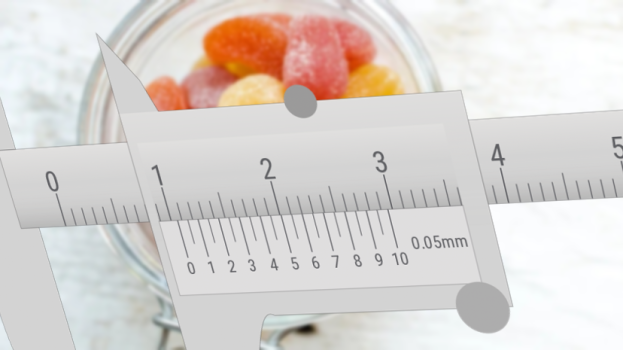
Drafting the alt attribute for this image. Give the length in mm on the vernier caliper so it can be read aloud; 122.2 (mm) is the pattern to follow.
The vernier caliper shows 10.6 (mm)
